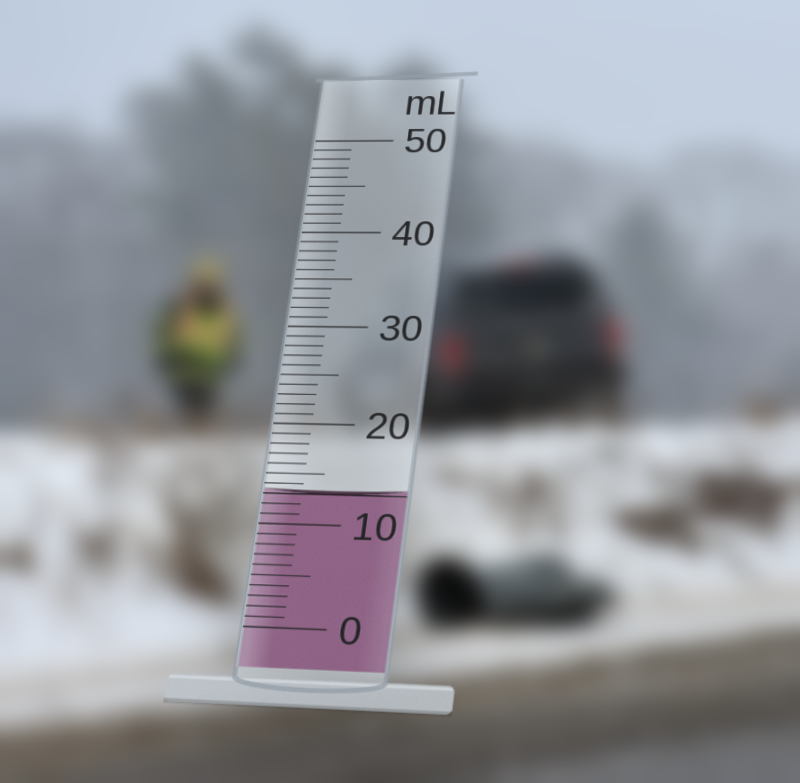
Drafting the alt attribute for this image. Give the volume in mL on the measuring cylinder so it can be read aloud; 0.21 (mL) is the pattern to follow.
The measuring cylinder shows 13 (mL)
